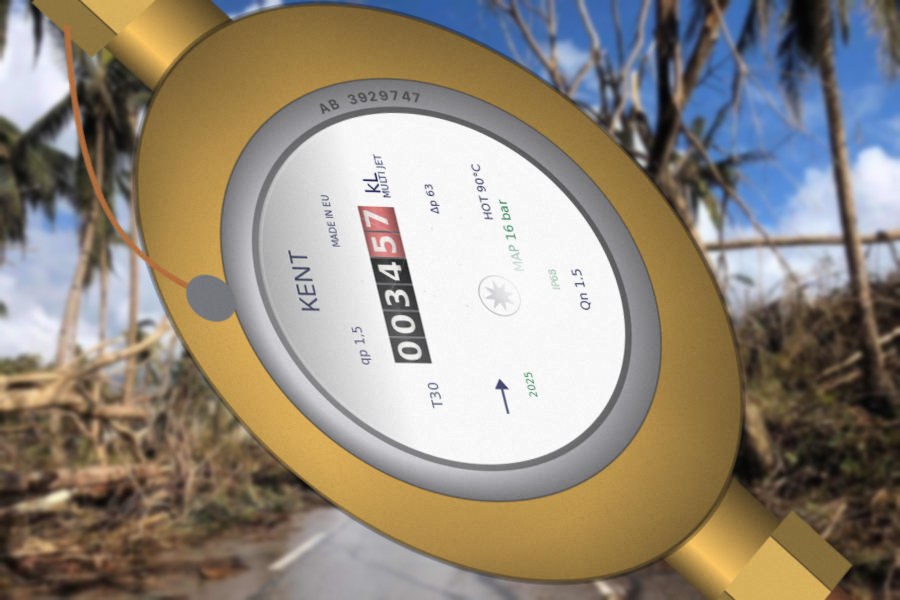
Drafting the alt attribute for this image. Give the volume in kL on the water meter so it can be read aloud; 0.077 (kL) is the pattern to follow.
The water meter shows 34.57 (kL)
